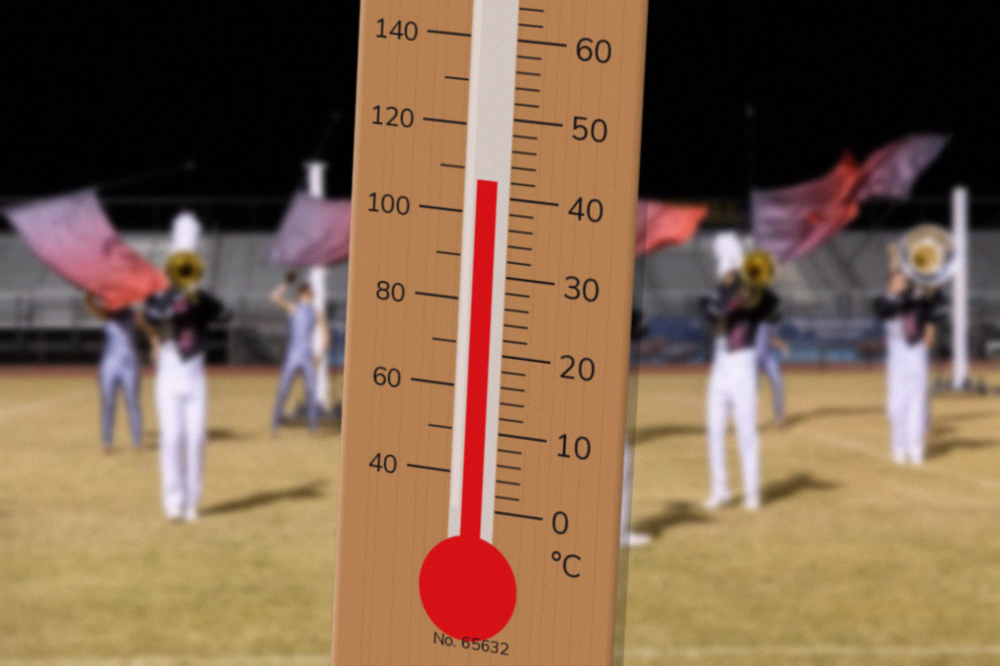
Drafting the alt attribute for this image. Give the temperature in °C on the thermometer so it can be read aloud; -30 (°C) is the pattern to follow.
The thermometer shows 42 (°C)
